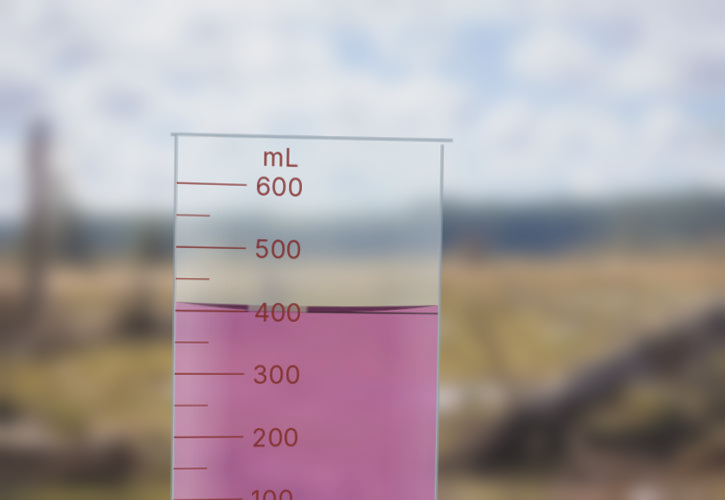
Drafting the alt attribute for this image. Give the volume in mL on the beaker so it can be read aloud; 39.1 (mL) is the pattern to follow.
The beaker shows 400 (mL)
